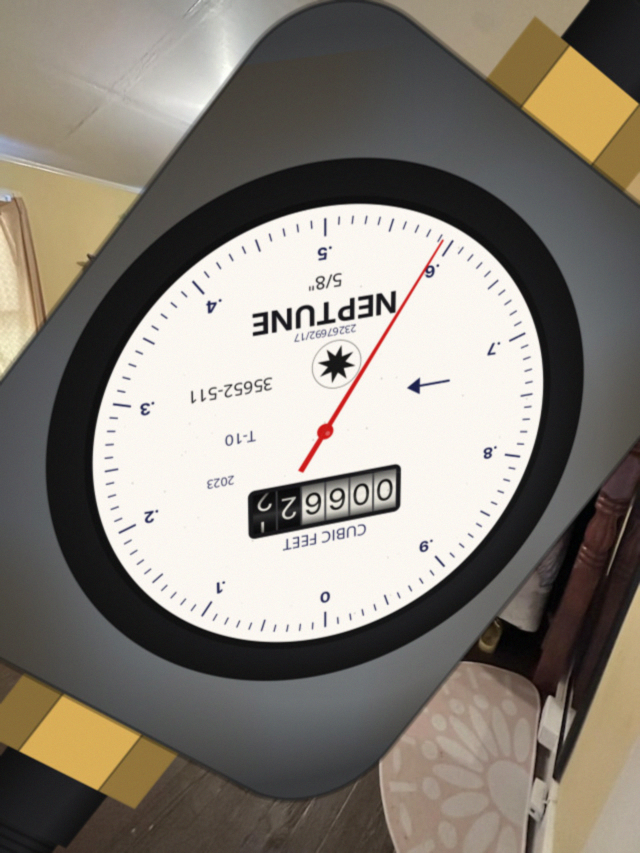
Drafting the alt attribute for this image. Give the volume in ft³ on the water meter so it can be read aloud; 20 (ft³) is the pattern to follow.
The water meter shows 6621.59 (ft³)
